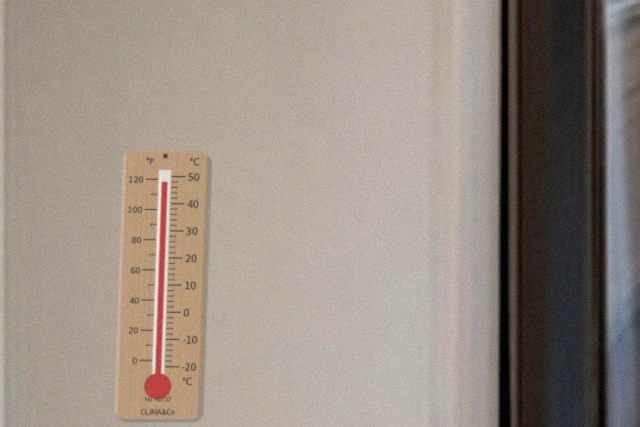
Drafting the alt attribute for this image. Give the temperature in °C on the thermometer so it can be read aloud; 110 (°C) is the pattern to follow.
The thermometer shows 48 (°C)
